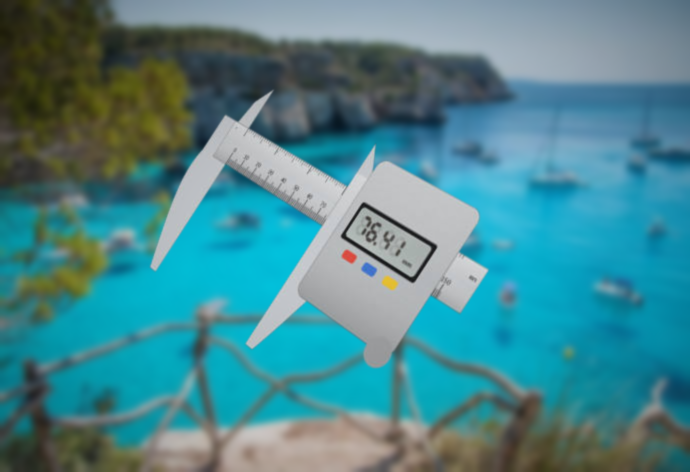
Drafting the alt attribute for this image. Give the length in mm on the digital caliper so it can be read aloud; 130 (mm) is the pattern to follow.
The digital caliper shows 76.41 (mm)
